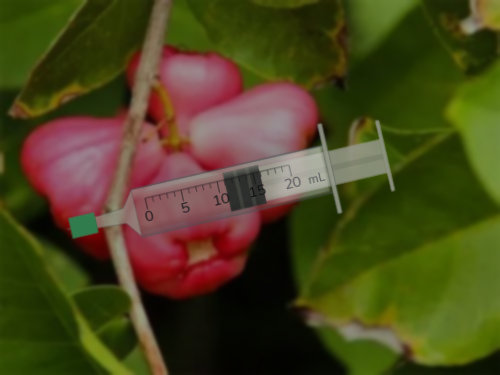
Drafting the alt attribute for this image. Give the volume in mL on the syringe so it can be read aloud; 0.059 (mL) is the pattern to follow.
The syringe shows 11 (mL)
